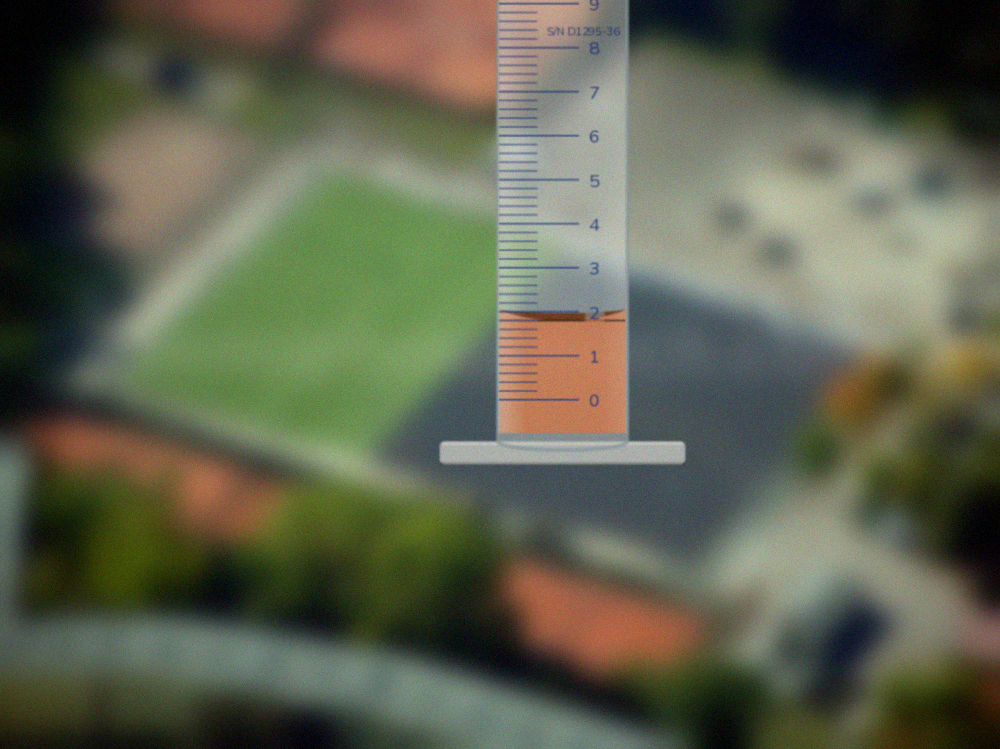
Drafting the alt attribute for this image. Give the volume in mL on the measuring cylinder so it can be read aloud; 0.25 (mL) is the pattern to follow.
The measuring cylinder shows 1.8 (mL)
